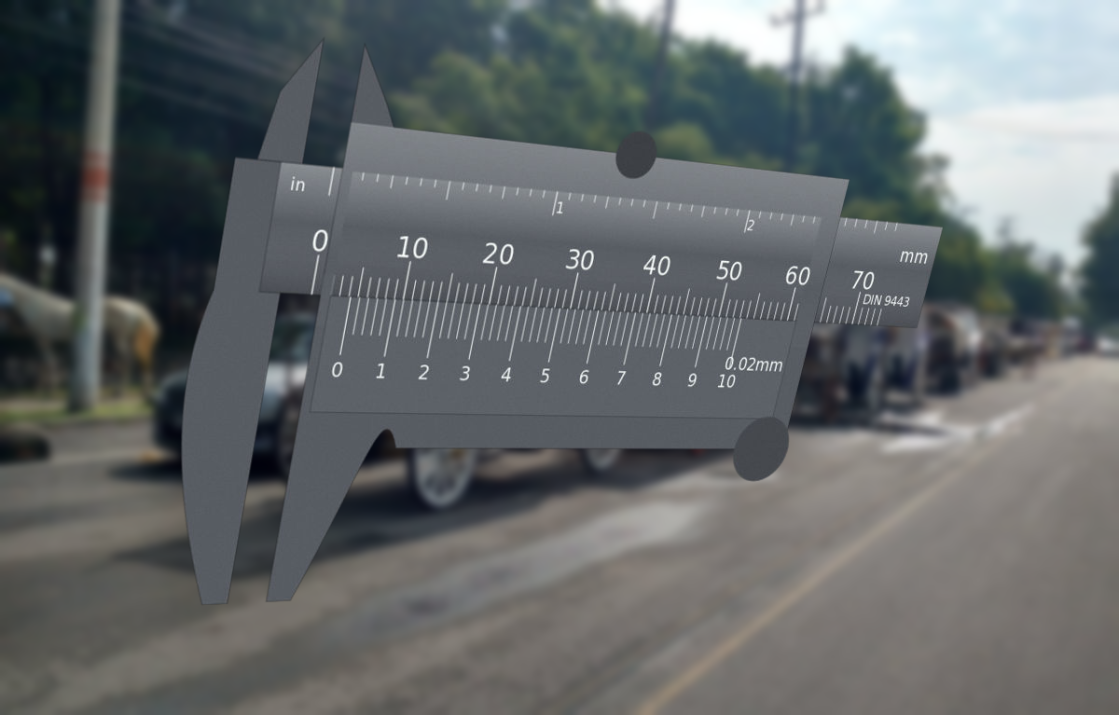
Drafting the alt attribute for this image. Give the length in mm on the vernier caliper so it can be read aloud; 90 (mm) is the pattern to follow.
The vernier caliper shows 4.2 (mm)
